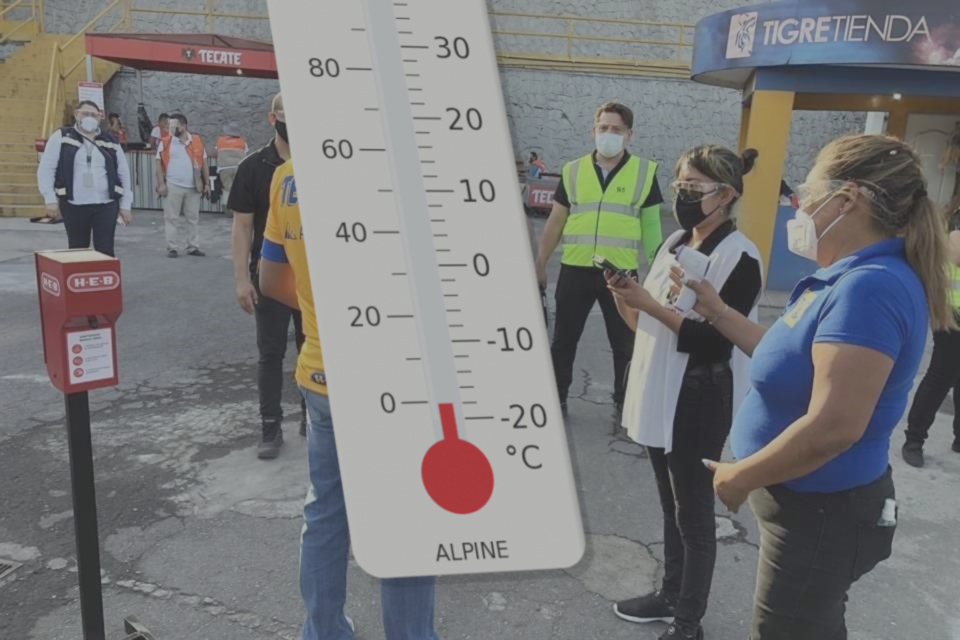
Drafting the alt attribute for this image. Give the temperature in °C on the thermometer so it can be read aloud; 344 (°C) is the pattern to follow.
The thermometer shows -18 (°C)
